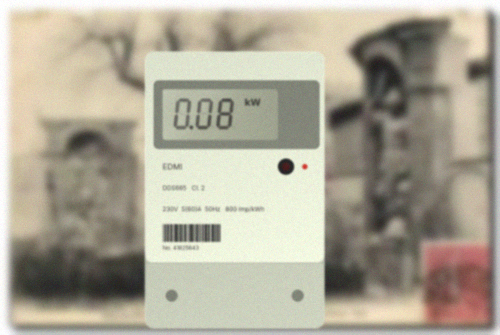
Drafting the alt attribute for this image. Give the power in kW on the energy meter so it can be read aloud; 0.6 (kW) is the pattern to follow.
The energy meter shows 0.08 (kW)
